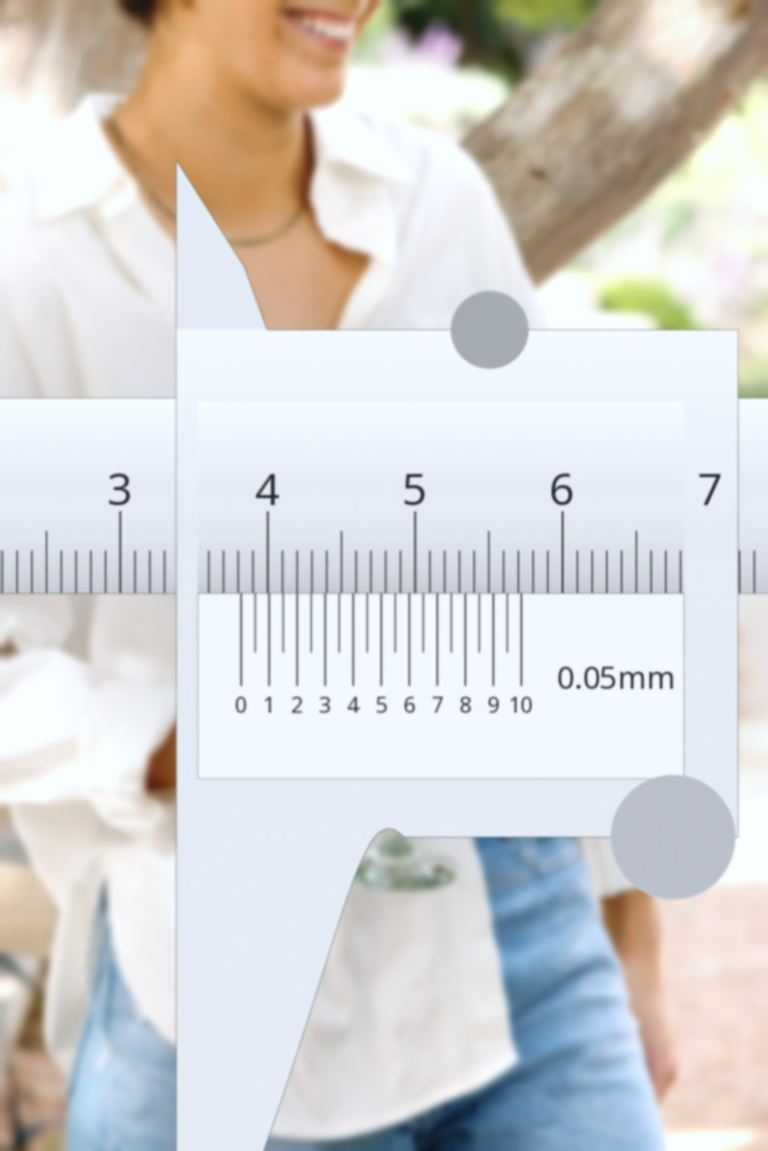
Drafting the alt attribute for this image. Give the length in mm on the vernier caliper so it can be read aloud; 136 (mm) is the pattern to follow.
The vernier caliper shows 38.2 (mm)
